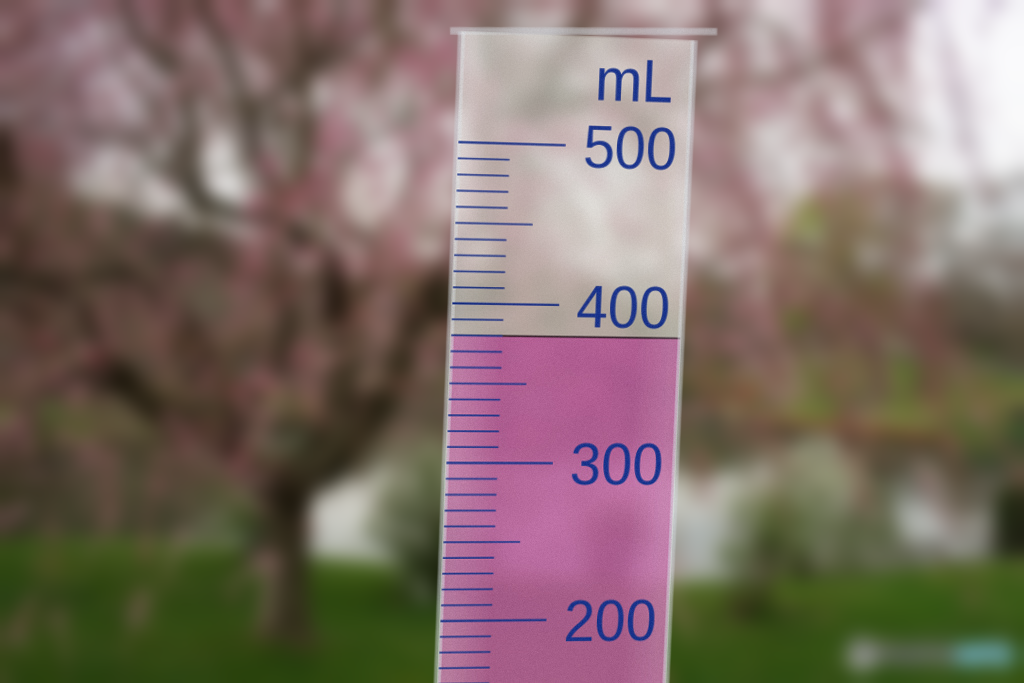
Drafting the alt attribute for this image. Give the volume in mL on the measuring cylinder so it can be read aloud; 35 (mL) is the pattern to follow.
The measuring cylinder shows 380 (mL)
